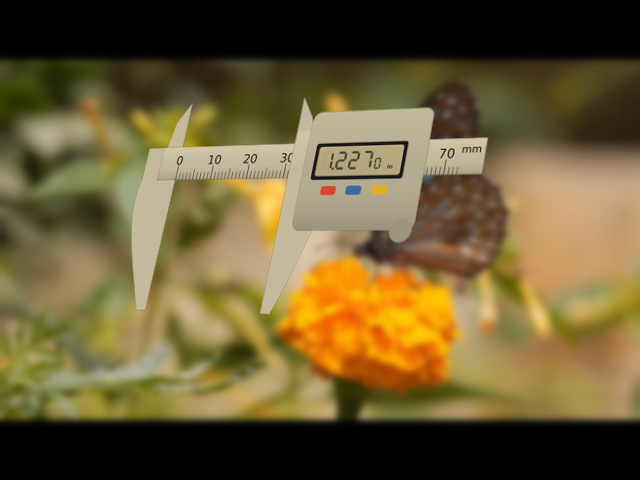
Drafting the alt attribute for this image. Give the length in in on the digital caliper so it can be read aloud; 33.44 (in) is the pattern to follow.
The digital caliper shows 1.2270 (in)
